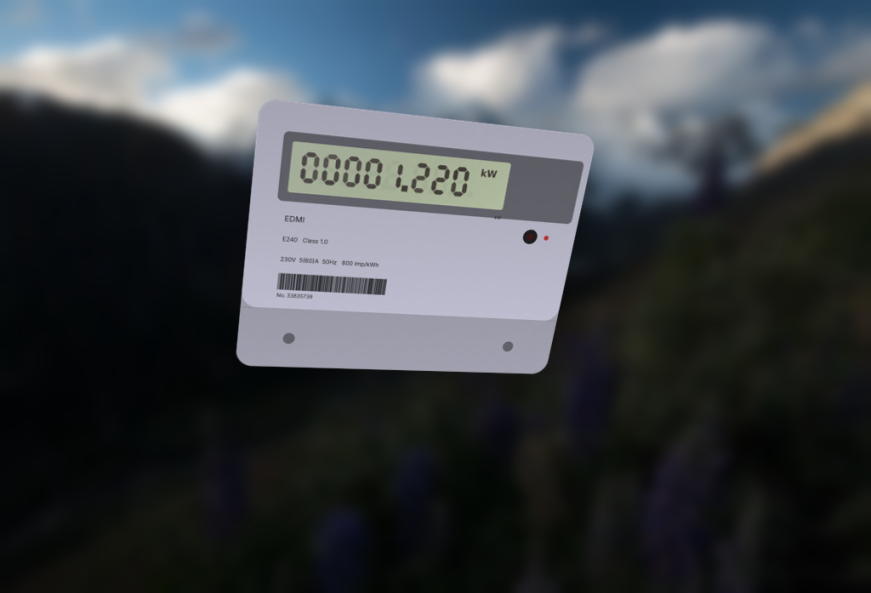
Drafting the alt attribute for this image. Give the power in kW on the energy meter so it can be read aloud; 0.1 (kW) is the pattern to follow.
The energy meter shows 1.220 (kW)
